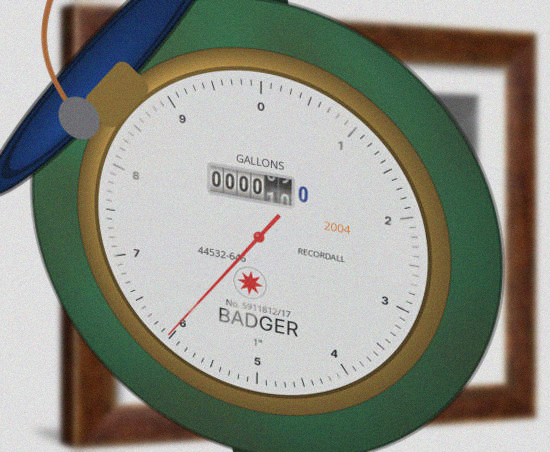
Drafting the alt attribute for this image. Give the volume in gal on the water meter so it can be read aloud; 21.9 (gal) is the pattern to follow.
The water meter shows 96.0 (gal)
